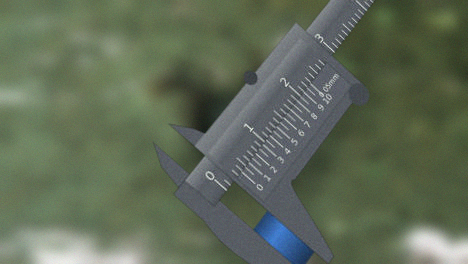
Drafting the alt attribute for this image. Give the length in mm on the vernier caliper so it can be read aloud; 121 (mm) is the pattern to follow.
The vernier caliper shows 3.8 (mm)
